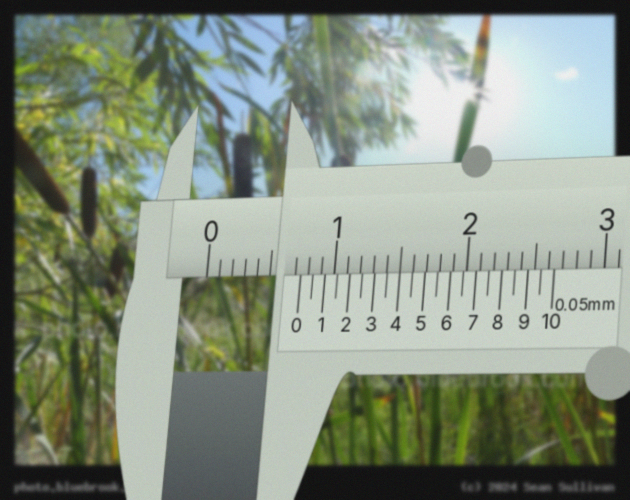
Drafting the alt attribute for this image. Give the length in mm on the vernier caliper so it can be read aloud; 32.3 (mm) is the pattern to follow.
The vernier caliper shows 7.4 (mm)
